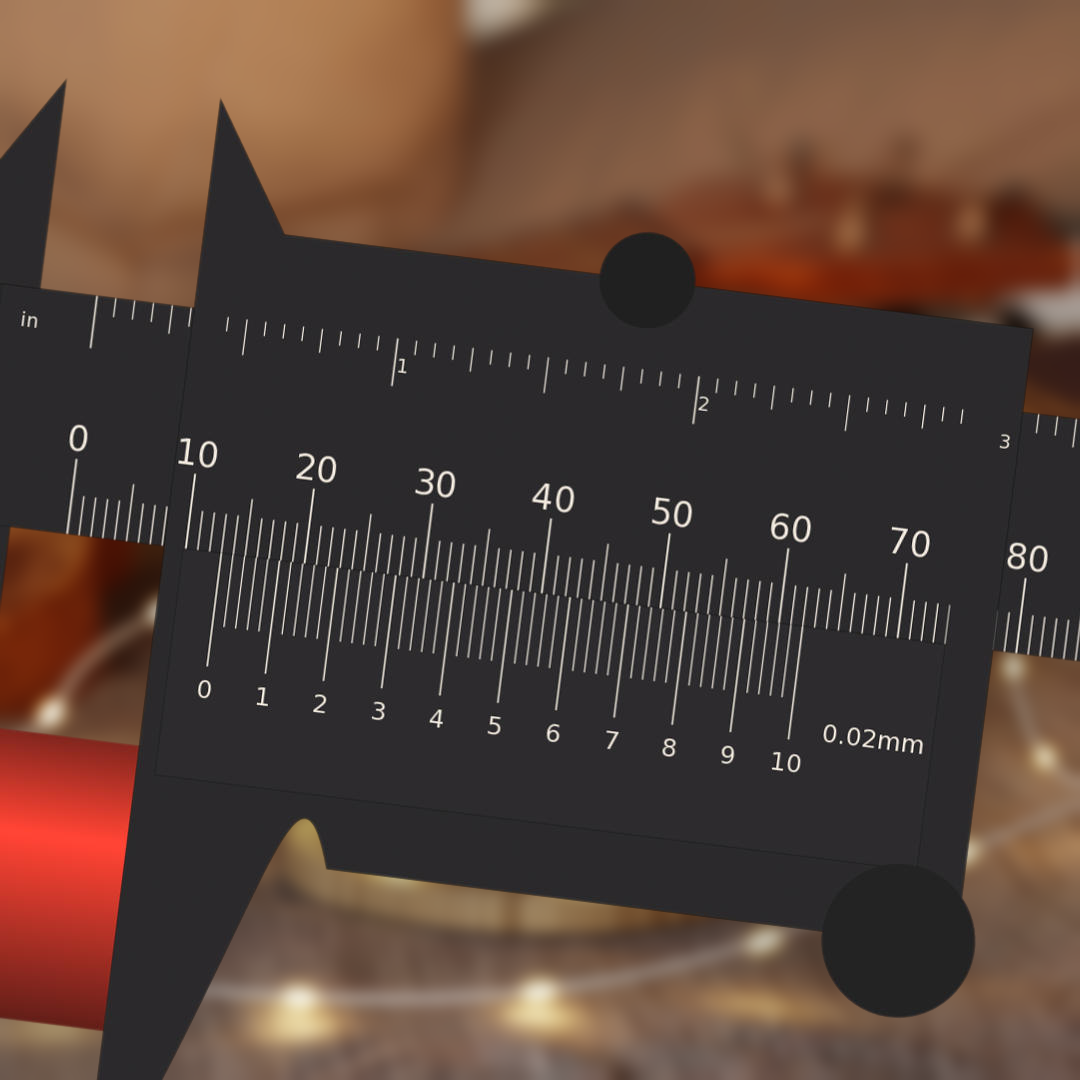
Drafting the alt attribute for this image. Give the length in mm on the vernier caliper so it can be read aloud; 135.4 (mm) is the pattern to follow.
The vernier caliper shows 13.0 (mm)
